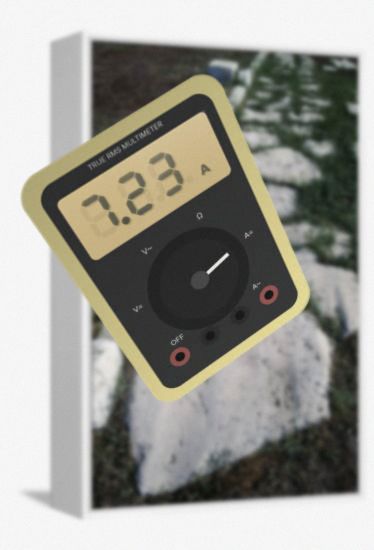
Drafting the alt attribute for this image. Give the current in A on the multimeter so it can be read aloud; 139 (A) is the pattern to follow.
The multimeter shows 7.23 (A)
